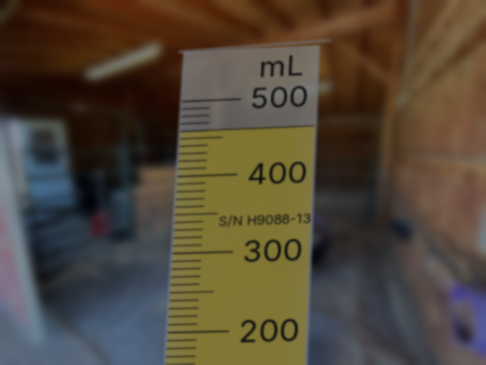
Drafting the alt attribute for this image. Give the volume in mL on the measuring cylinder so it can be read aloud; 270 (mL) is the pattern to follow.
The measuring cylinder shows 460 (mL)
